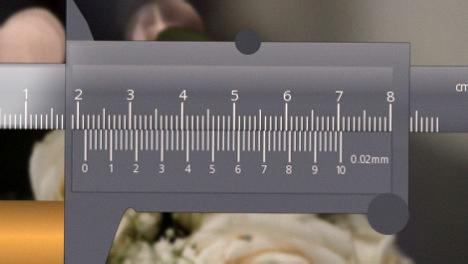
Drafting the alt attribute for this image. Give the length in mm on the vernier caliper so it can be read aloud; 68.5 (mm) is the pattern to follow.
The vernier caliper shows 21.5 (mm)
